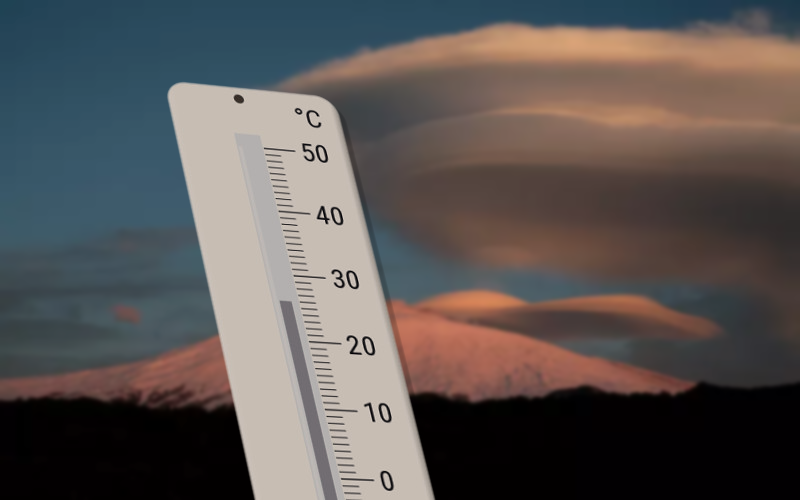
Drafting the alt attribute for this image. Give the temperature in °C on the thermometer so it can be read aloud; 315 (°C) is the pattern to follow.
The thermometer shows 26 (°C)
